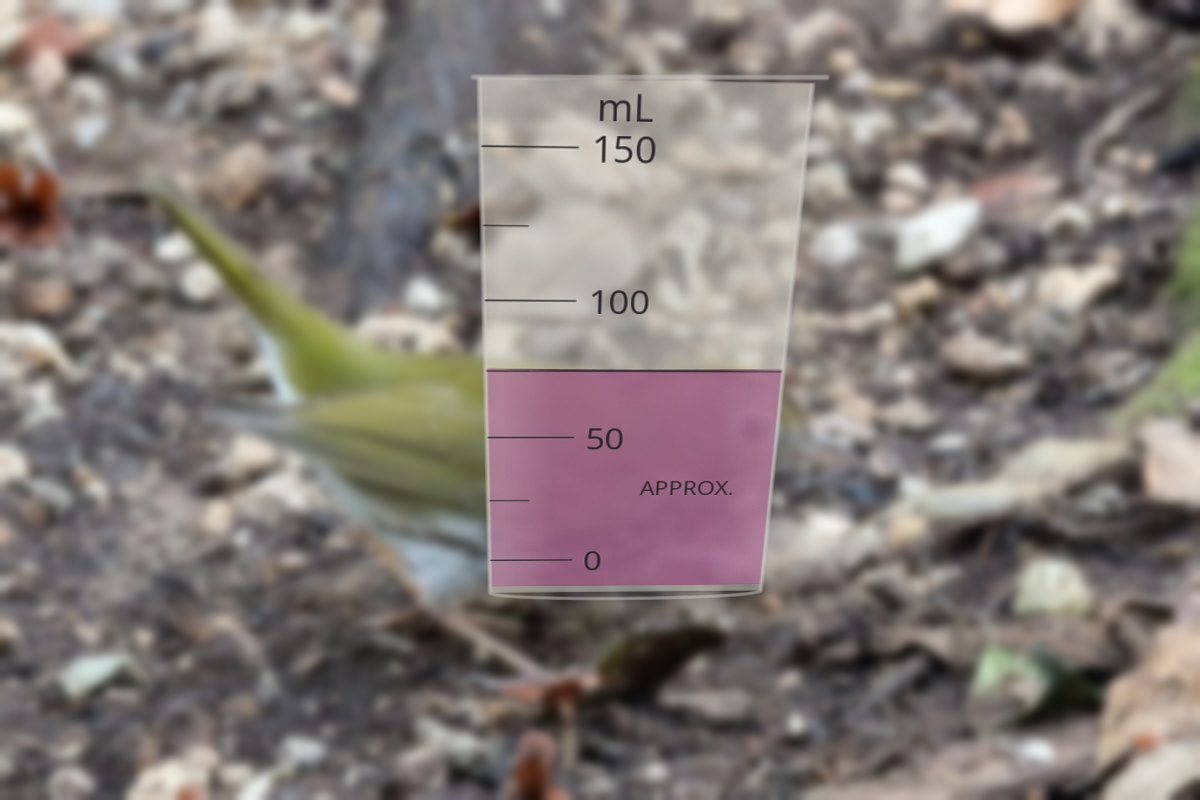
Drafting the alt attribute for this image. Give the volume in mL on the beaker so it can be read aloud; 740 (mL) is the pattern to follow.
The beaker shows 75 (mL)
